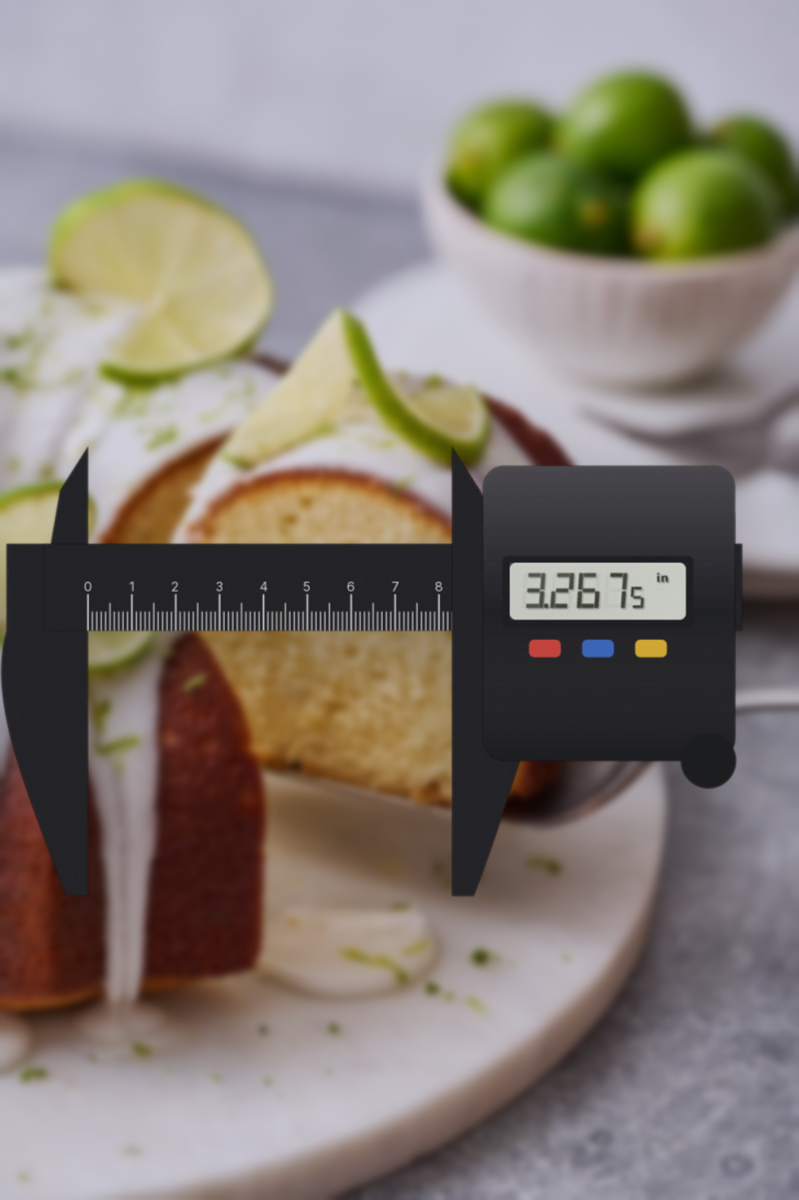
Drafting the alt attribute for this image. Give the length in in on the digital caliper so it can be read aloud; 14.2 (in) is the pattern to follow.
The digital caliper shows 3.2675 (in)
